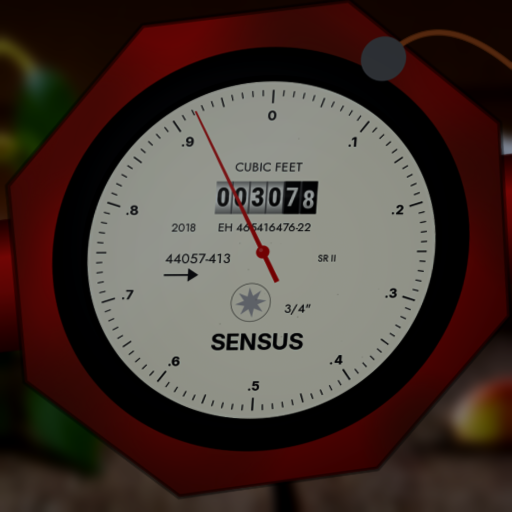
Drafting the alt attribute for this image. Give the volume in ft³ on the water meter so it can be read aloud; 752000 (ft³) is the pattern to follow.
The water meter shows 3077.92 (ft³)
